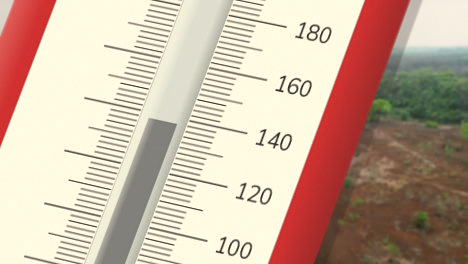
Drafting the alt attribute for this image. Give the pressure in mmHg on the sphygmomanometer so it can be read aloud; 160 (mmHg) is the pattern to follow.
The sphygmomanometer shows 138 (mmHg)
